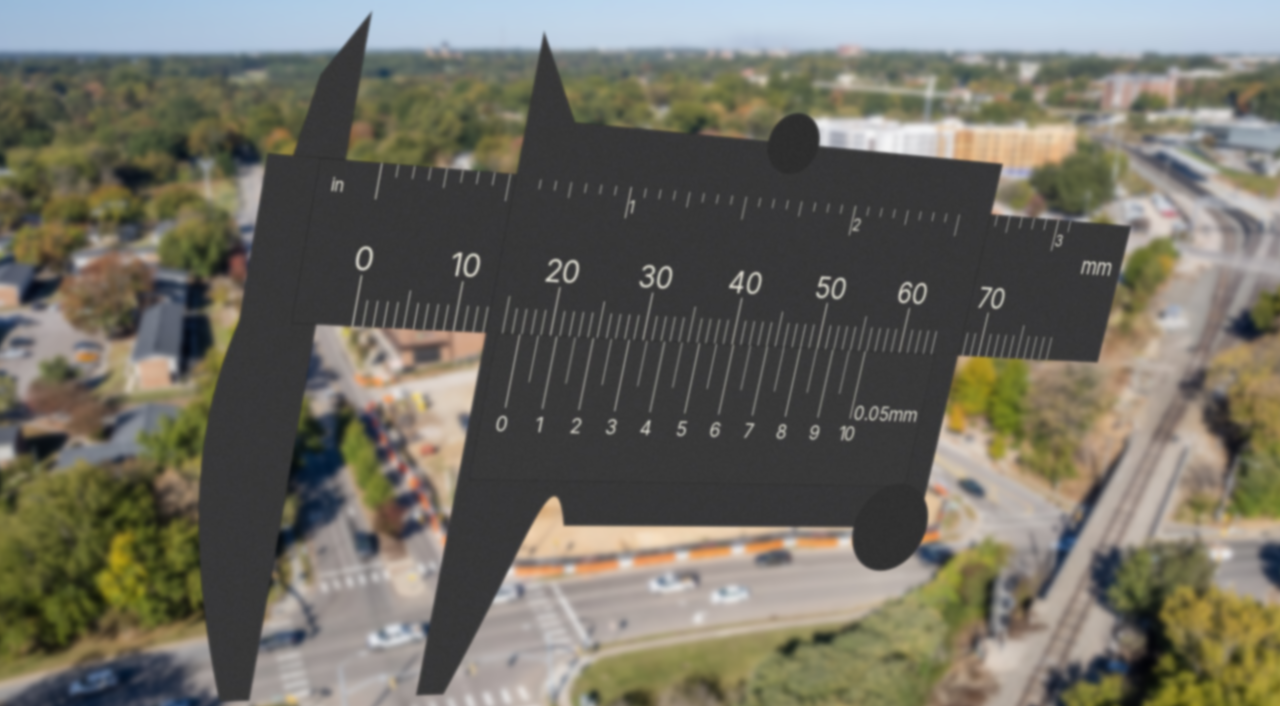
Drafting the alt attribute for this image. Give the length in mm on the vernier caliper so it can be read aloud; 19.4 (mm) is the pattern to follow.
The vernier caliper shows 16.8 (mm)
